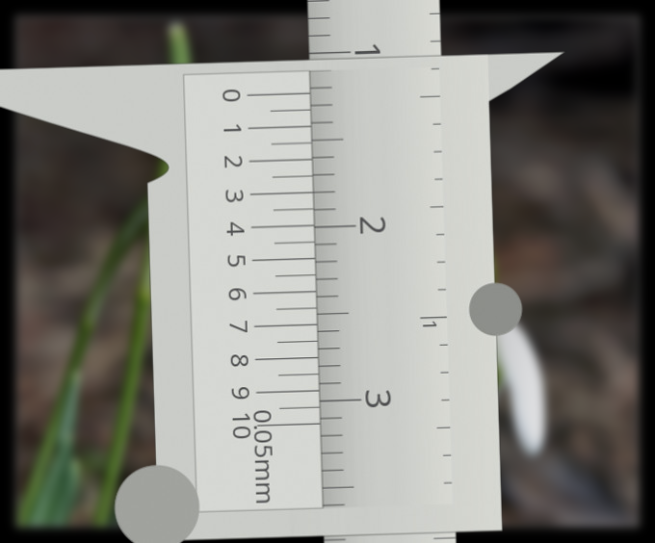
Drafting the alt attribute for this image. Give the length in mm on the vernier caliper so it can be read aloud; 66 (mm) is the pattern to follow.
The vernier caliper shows 12.3 (mm)
